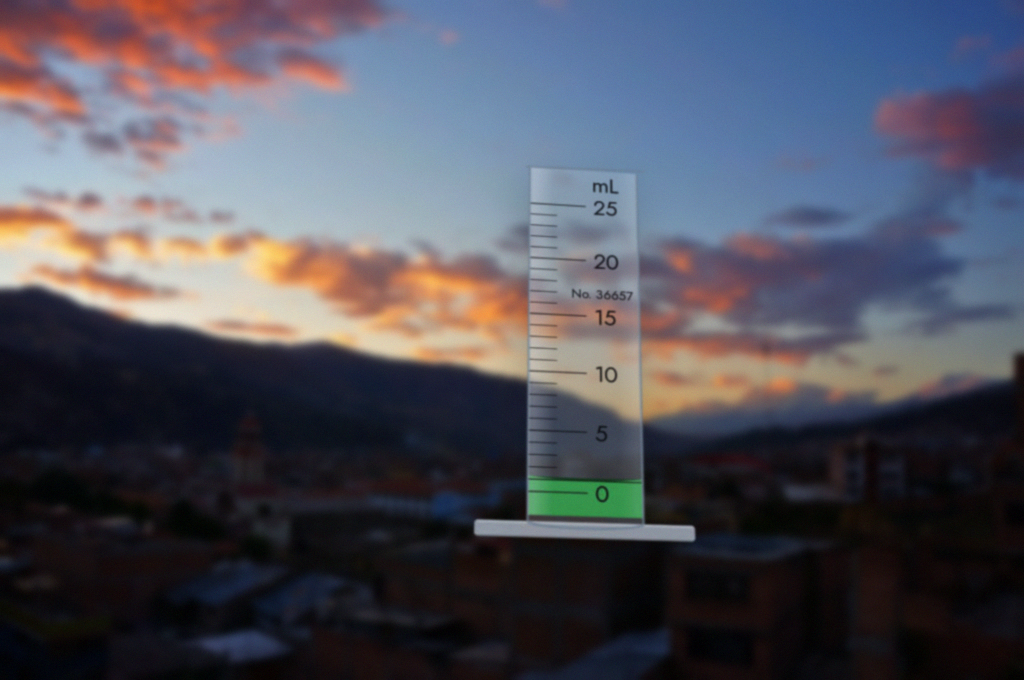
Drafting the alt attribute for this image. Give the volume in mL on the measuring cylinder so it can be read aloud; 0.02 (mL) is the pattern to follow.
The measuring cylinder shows 1 (mL)
